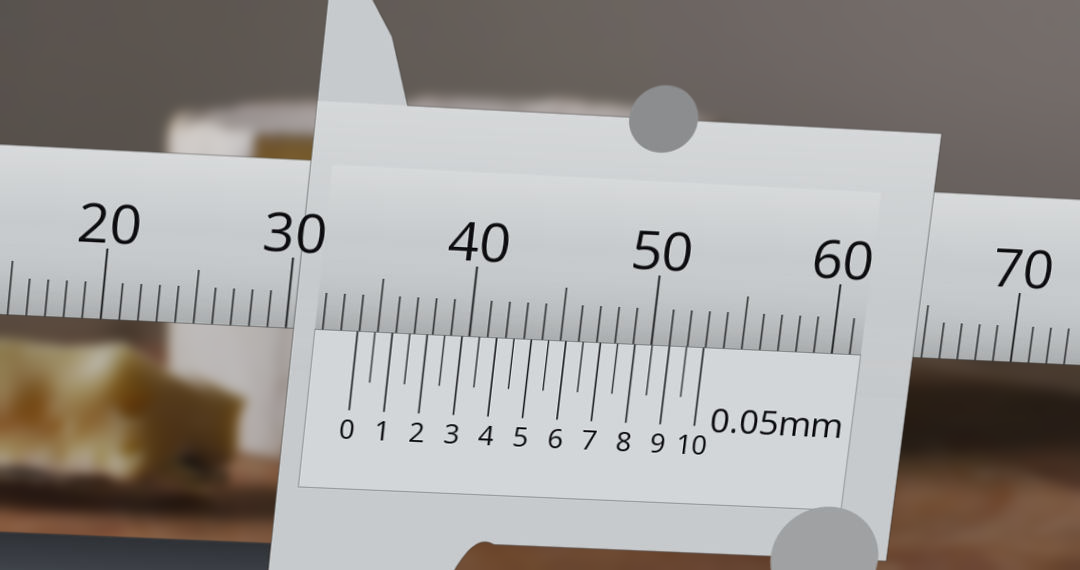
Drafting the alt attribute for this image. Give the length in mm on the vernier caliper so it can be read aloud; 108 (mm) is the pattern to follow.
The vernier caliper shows 33.9 (mm)
